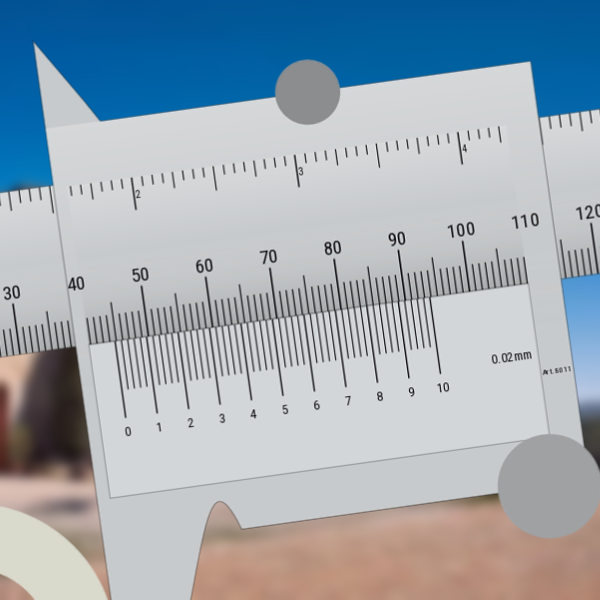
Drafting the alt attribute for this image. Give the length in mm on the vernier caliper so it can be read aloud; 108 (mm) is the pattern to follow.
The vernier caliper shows 44.8 (mm)
